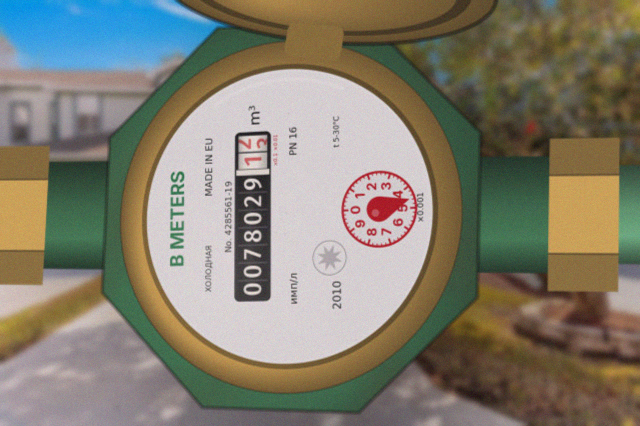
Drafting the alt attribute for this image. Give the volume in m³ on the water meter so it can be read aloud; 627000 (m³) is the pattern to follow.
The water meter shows 78029.124 (m³)
